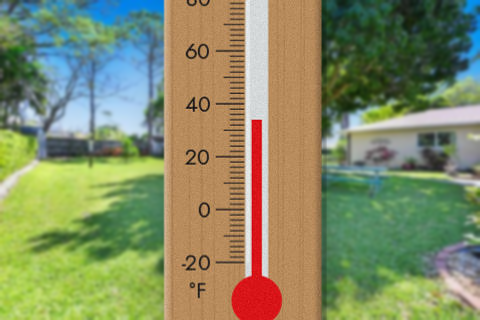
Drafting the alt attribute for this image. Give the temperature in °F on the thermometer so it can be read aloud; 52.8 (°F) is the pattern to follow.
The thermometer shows 34 (°F)
